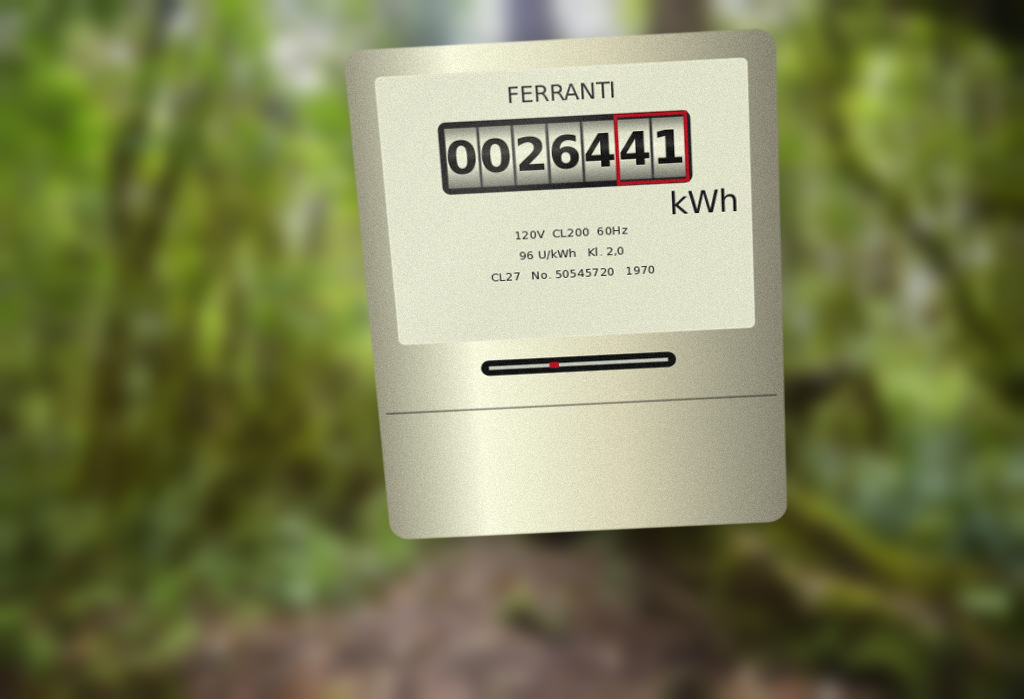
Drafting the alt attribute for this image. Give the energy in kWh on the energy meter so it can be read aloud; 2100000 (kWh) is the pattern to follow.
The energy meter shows 264.41 (kWh)
